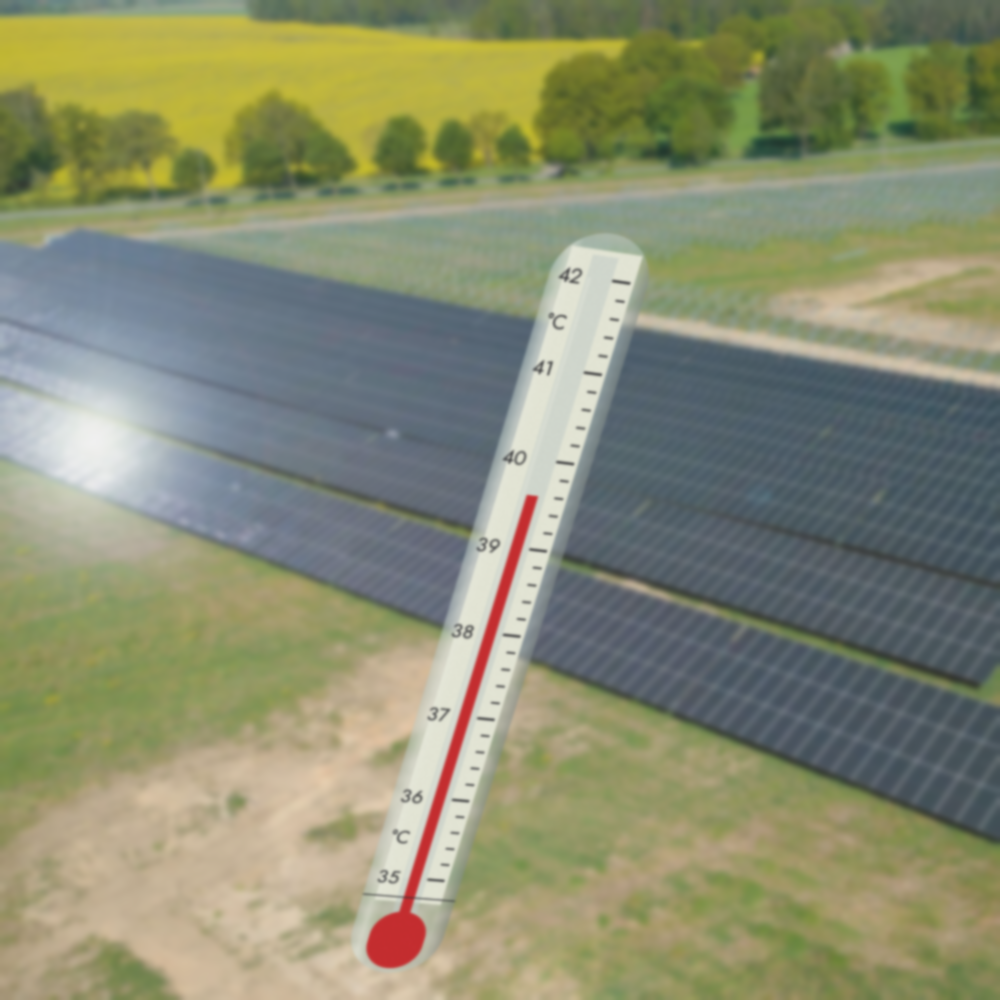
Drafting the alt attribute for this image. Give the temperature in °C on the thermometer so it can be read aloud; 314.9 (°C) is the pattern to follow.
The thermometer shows 39.6 (°C)
